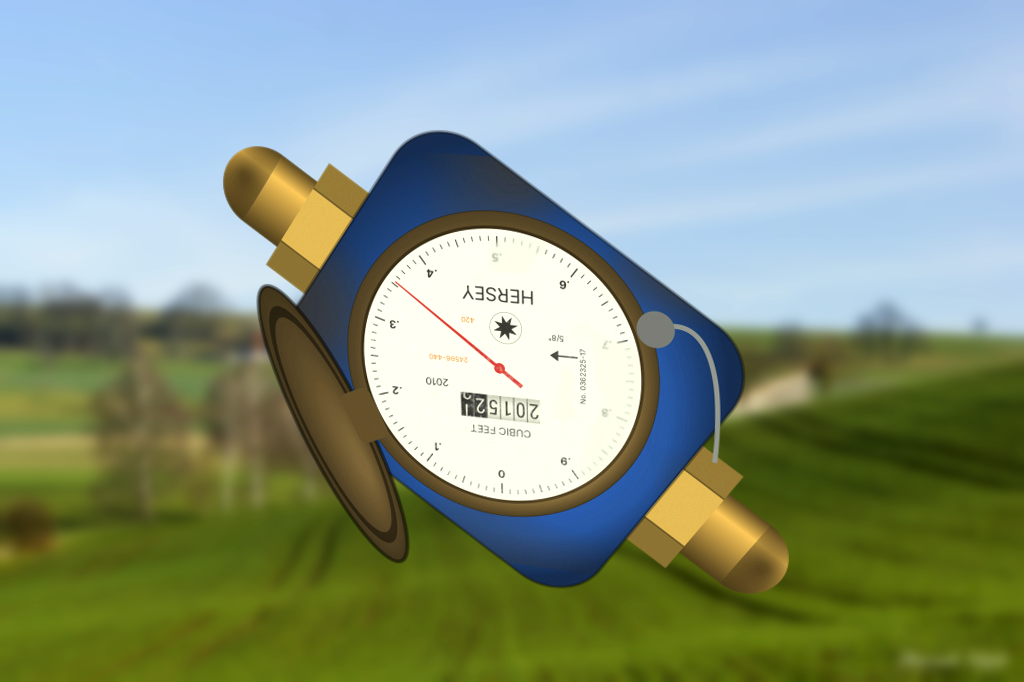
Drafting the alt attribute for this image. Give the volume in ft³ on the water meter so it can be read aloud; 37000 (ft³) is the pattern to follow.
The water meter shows 201521.35 (ft³)
